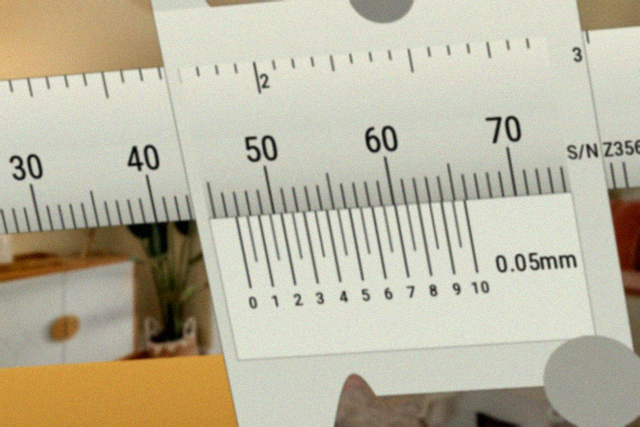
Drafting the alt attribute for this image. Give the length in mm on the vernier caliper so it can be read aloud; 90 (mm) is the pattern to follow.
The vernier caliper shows 46.8 (mm)
